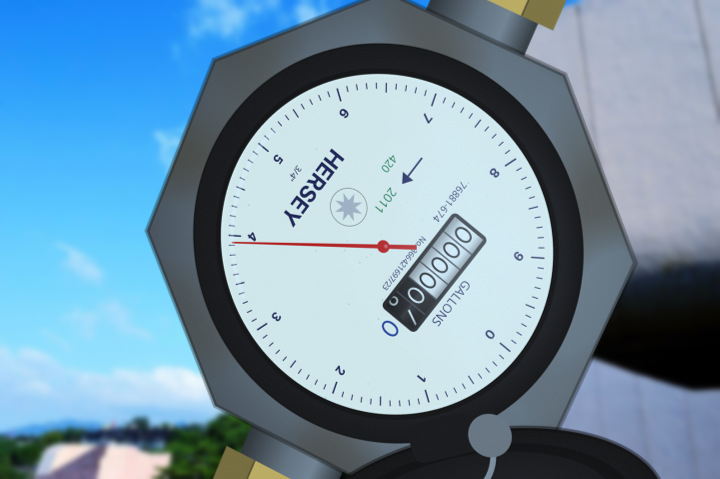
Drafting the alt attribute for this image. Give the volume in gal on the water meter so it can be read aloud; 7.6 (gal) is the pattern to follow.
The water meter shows 73.9 (gal)
